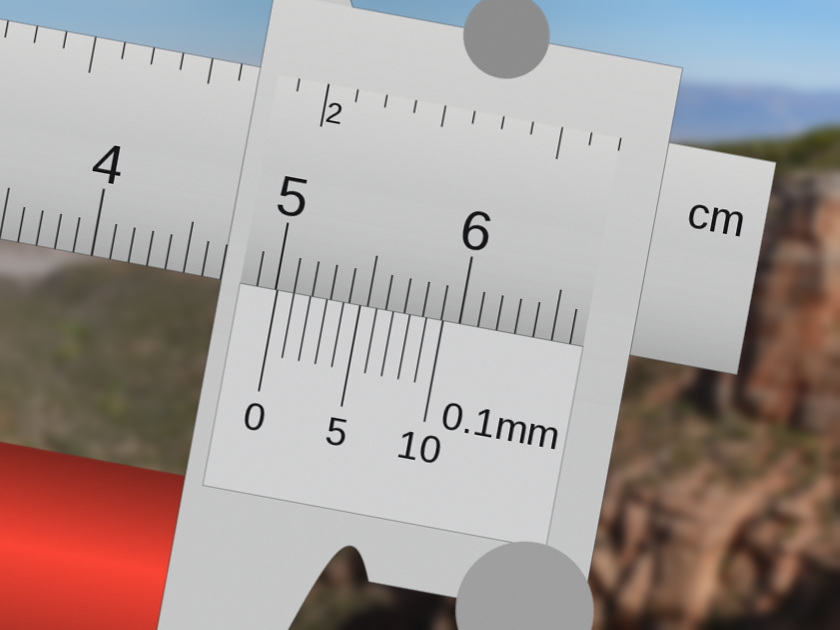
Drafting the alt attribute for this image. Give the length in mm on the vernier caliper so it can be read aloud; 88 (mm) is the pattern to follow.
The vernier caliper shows 50.1 (mm)
